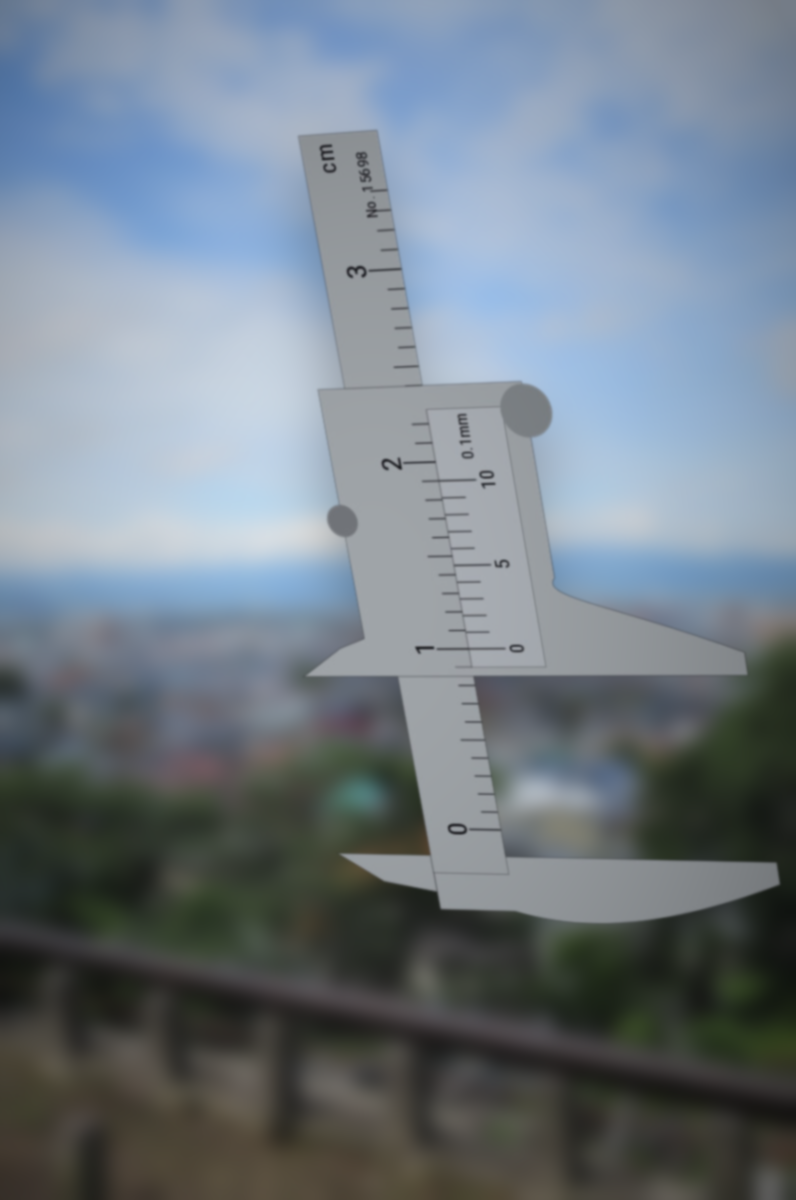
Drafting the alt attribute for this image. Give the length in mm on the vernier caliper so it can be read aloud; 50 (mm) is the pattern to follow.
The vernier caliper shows 10.0 (mm)
